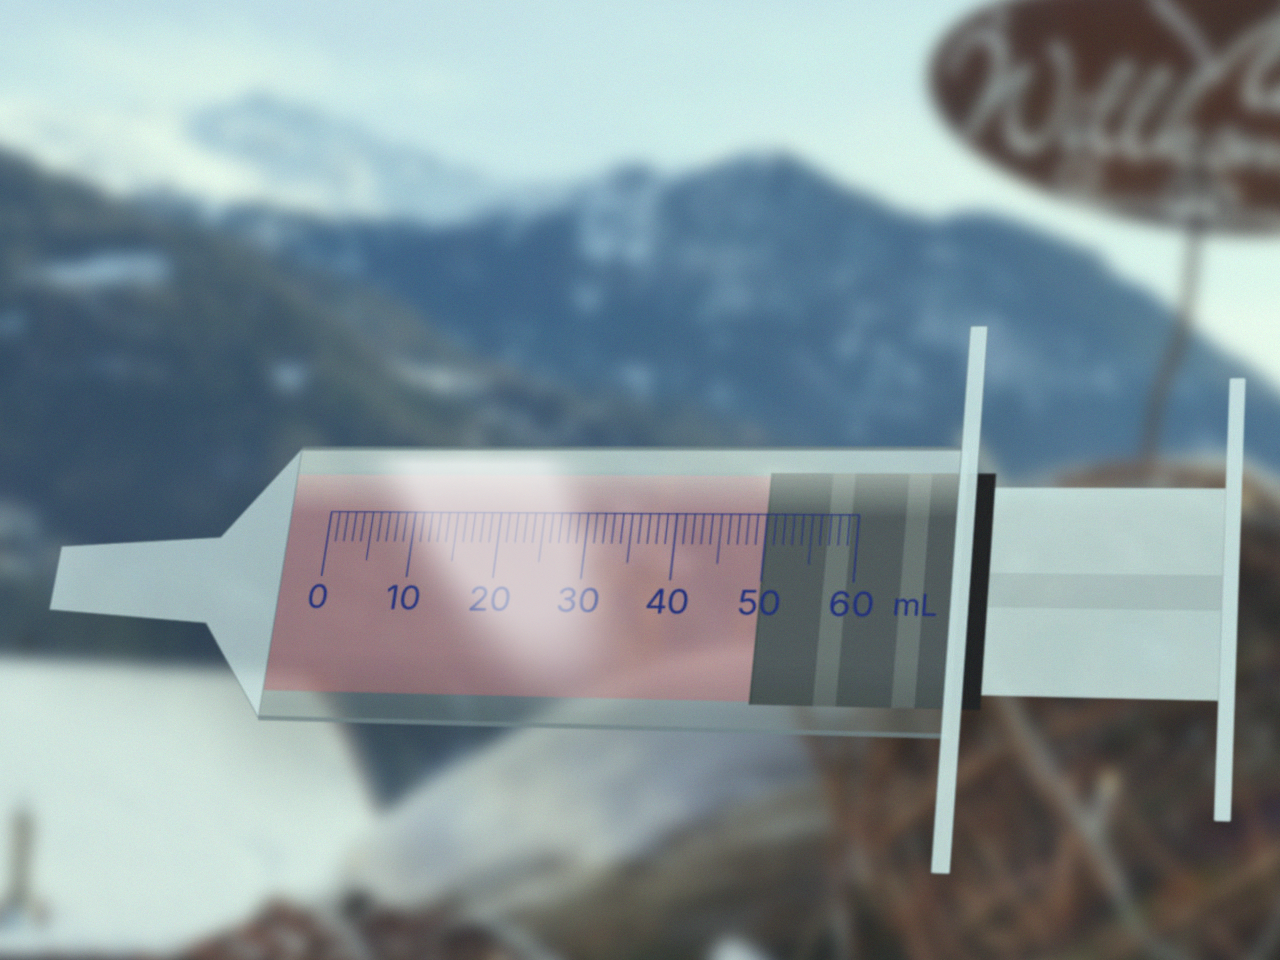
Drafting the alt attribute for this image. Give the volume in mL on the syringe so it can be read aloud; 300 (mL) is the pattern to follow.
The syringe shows 50 (mL)
